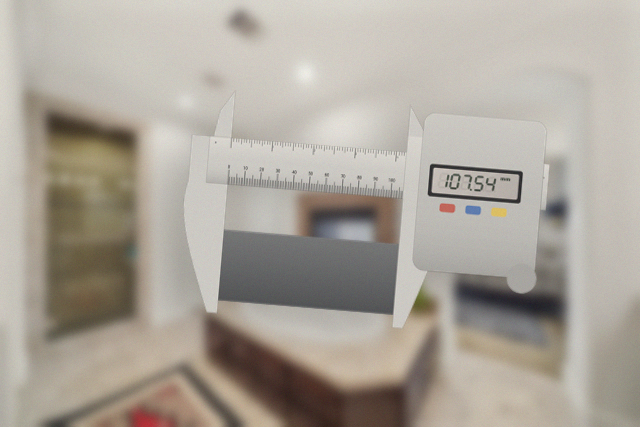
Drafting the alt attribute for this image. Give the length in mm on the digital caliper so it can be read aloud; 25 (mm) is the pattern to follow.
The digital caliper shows 107.54 (mm)
